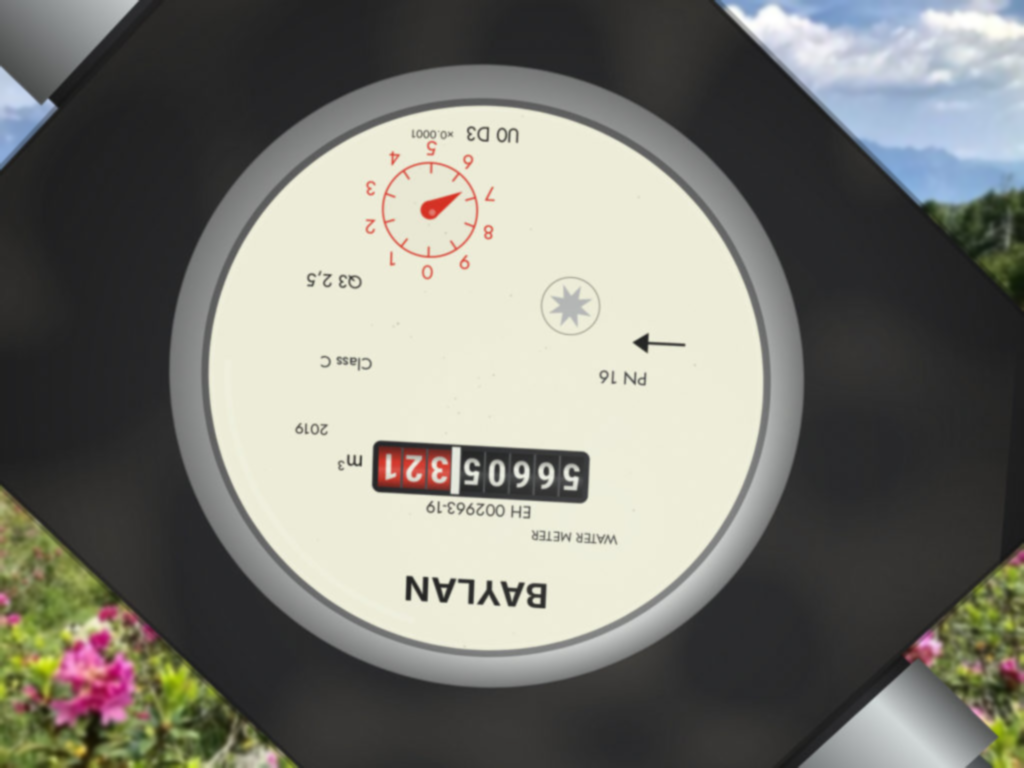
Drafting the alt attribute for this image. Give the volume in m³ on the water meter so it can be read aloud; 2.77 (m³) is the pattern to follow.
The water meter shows 56605.3216 (m³)
